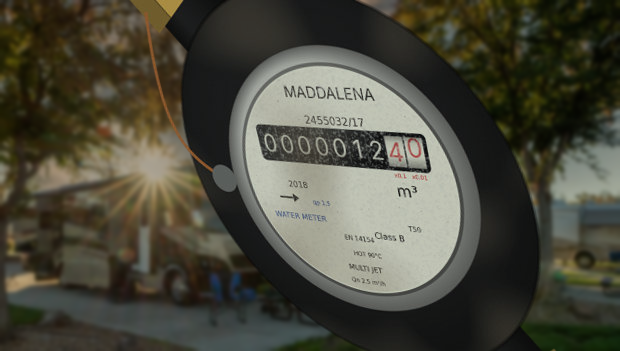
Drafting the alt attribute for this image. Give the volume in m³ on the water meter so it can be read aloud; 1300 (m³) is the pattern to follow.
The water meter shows 12.40 (m³)
